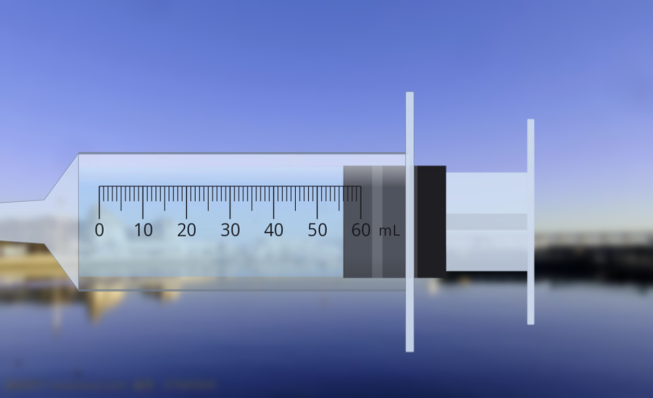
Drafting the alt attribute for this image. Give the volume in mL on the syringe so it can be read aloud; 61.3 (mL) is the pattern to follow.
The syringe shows 56 (mL)
